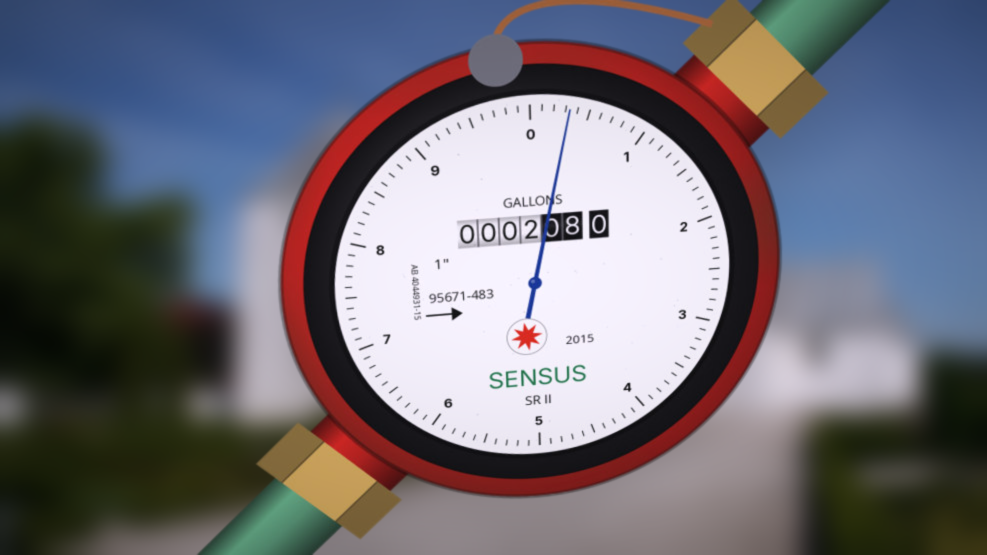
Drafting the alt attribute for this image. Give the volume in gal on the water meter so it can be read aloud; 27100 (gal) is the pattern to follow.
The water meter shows 2080.3 (gal)
